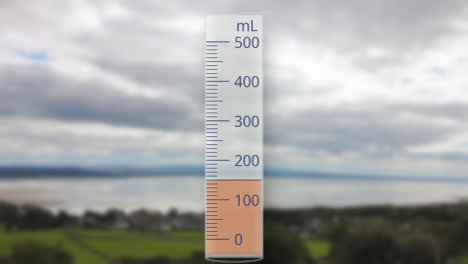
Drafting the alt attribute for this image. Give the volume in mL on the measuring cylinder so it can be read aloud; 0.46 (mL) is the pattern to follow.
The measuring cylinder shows 150 (mL)
